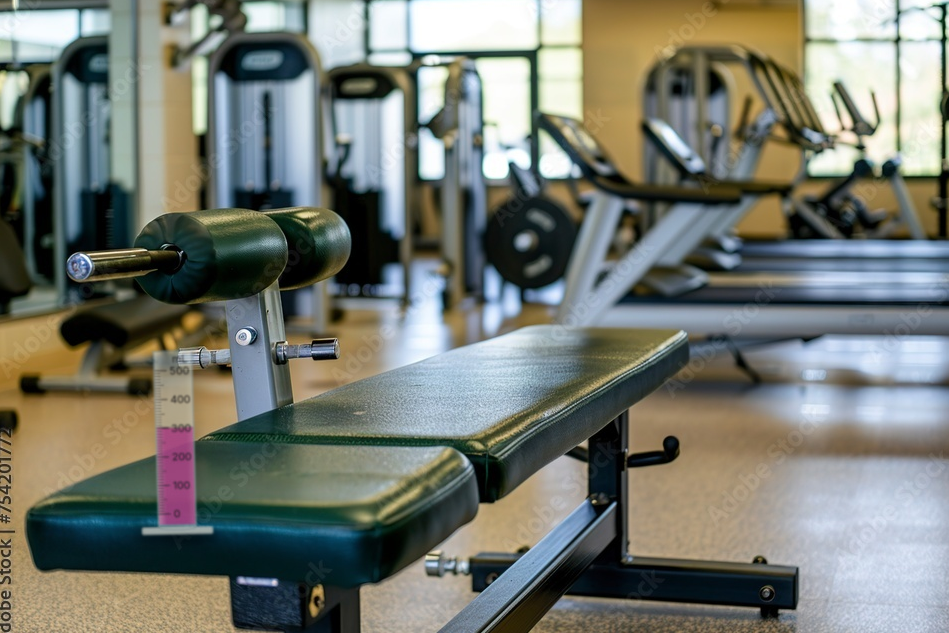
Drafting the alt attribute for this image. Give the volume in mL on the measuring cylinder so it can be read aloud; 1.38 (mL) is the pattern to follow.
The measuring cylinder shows 300 (mL)
